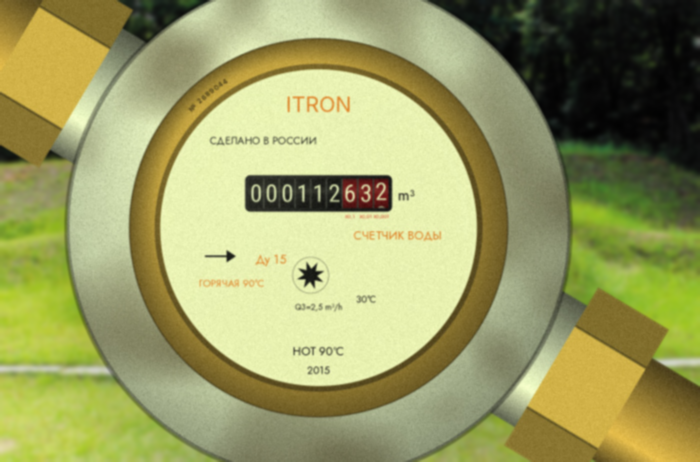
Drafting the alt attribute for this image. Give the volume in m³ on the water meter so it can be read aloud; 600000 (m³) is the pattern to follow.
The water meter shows 112.632 (m³)
